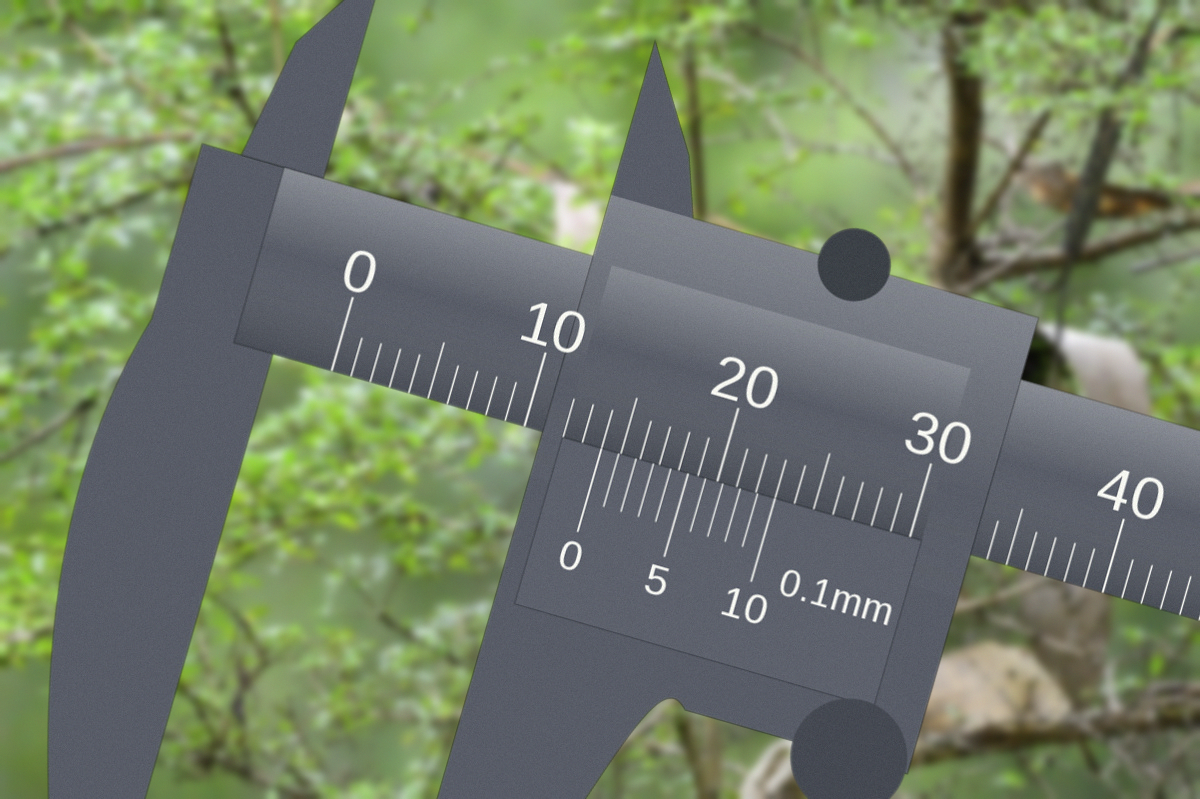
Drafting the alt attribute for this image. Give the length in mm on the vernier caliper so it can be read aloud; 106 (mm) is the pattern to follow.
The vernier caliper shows 14.0 (mm)
